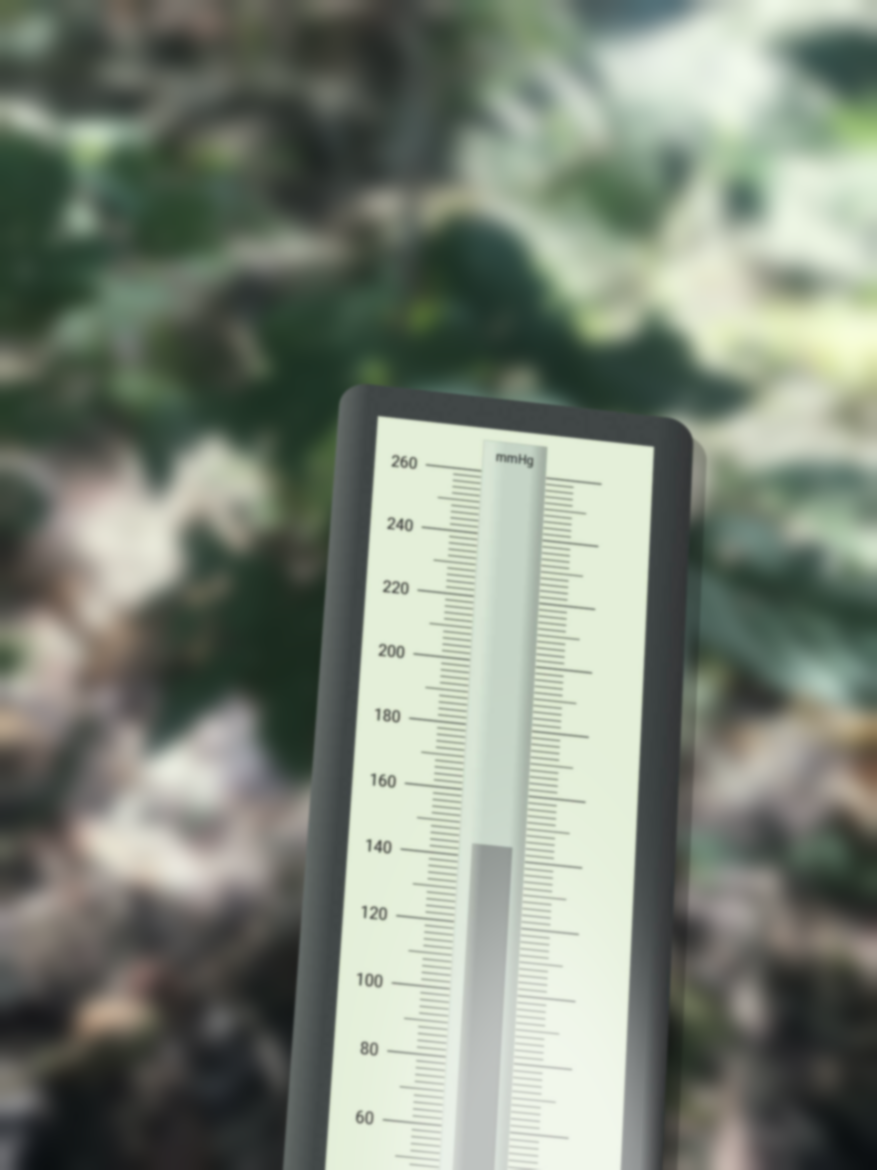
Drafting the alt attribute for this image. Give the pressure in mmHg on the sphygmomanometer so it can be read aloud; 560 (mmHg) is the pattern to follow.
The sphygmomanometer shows 144 (mmHg)
